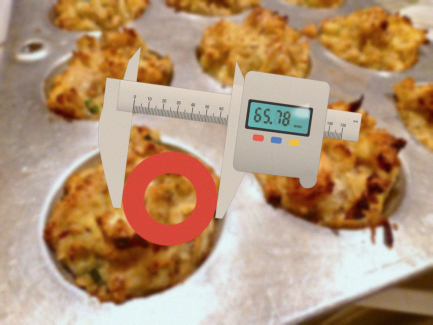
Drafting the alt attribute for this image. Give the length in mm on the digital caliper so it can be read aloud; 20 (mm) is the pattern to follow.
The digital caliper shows 65.78 (mm)
